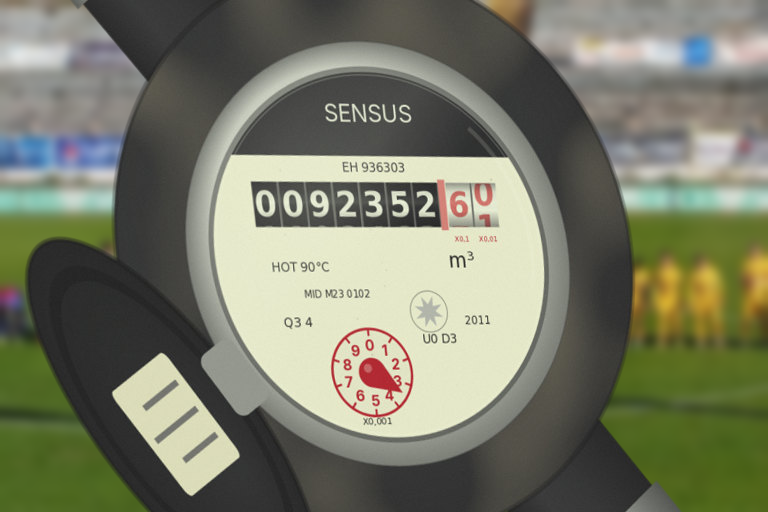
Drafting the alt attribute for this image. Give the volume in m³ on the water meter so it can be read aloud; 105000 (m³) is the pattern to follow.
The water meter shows 92352.603 (m³)
